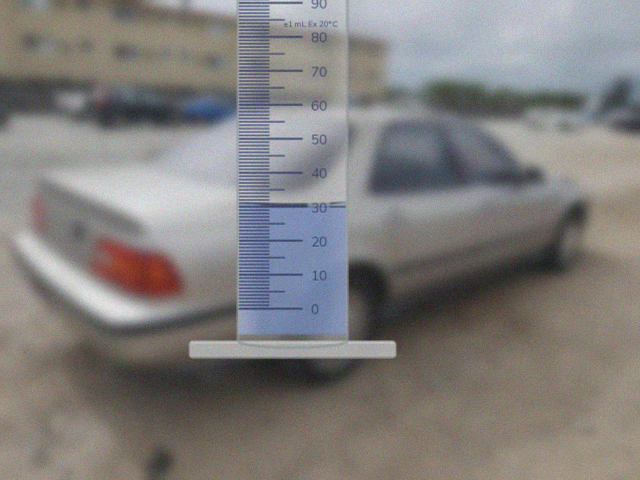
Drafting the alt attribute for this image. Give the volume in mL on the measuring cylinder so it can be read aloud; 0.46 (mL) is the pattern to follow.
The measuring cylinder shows 30 (mL)
